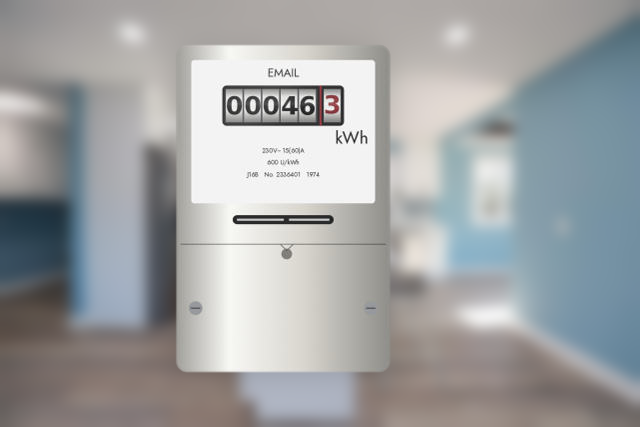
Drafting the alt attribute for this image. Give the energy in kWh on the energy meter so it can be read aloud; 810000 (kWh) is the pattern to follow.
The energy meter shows 46.3 (kWh)
